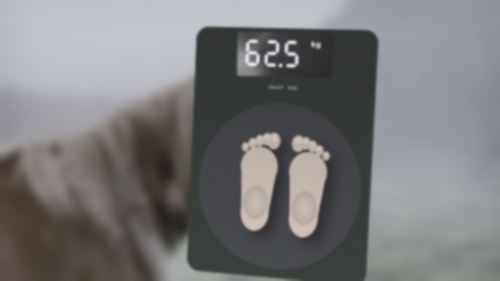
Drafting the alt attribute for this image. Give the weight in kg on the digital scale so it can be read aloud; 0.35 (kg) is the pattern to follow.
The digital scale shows 62.5 (kg)
